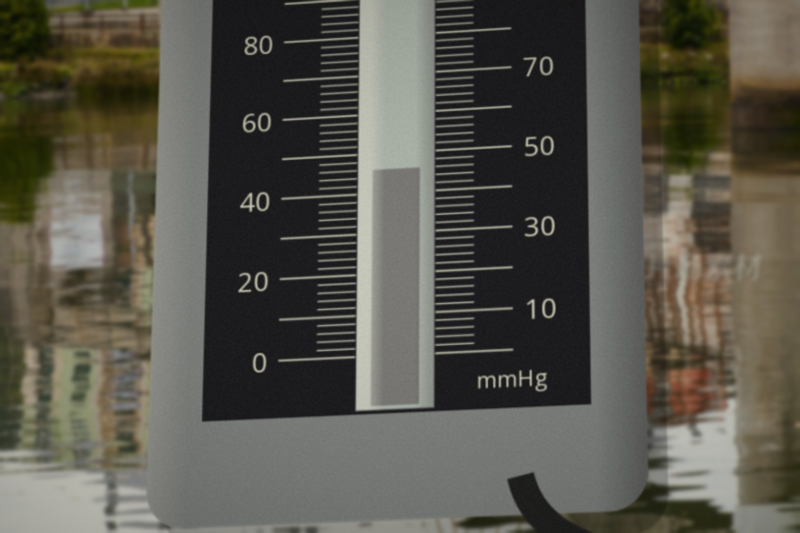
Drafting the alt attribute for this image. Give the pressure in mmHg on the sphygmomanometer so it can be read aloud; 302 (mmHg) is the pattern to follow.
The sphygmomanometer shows 46 (mmHg)
